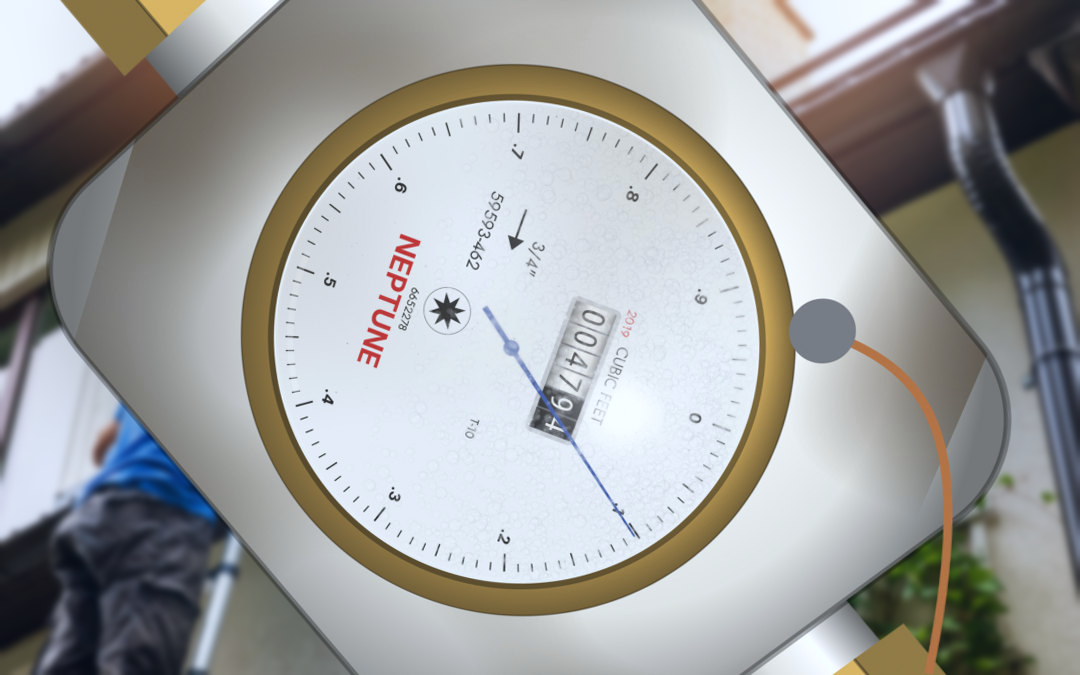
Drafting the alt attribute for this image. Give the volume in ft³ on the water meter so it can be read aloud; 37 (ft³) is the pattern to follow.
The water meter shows 4794.10 (ft³)
